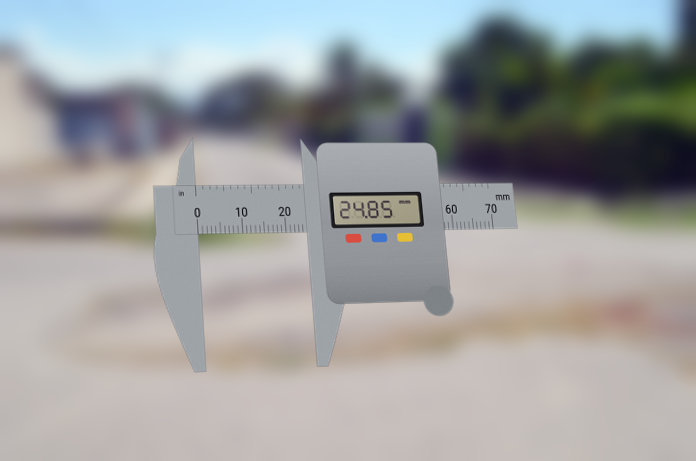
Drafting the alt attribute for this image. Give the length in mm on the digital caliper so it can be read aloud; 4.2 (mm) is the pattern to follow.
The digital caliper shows 24.85 (mm)
